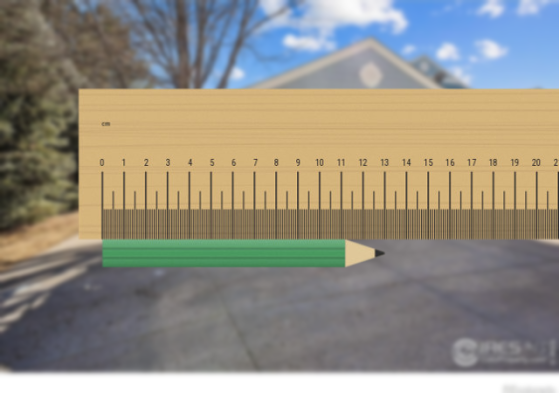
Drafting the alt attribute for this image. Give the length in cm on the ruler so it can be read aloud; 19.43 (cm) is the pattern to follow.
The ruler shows 13 (cm)
